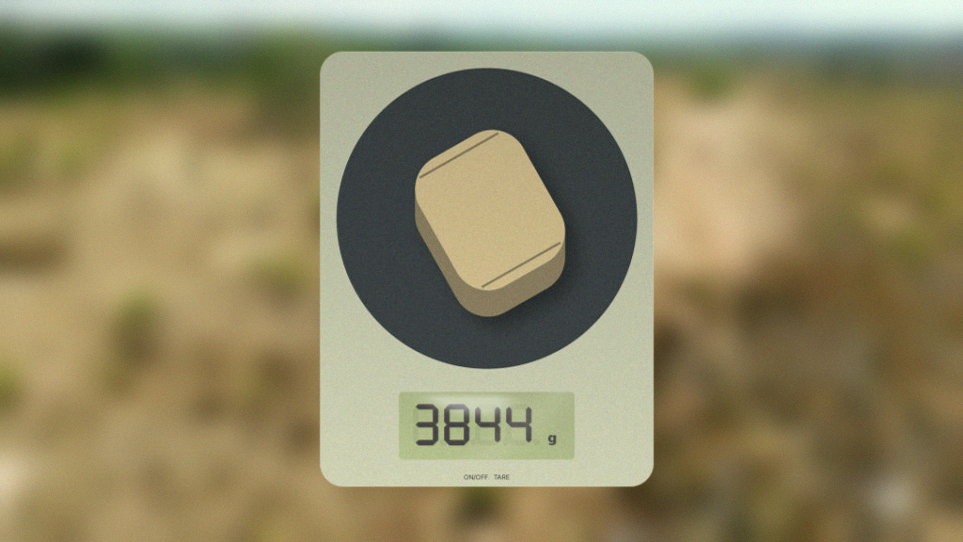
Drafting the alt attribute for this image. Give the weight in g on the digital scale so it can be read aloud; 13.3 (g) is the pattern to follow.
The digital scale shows 3844 (g)
